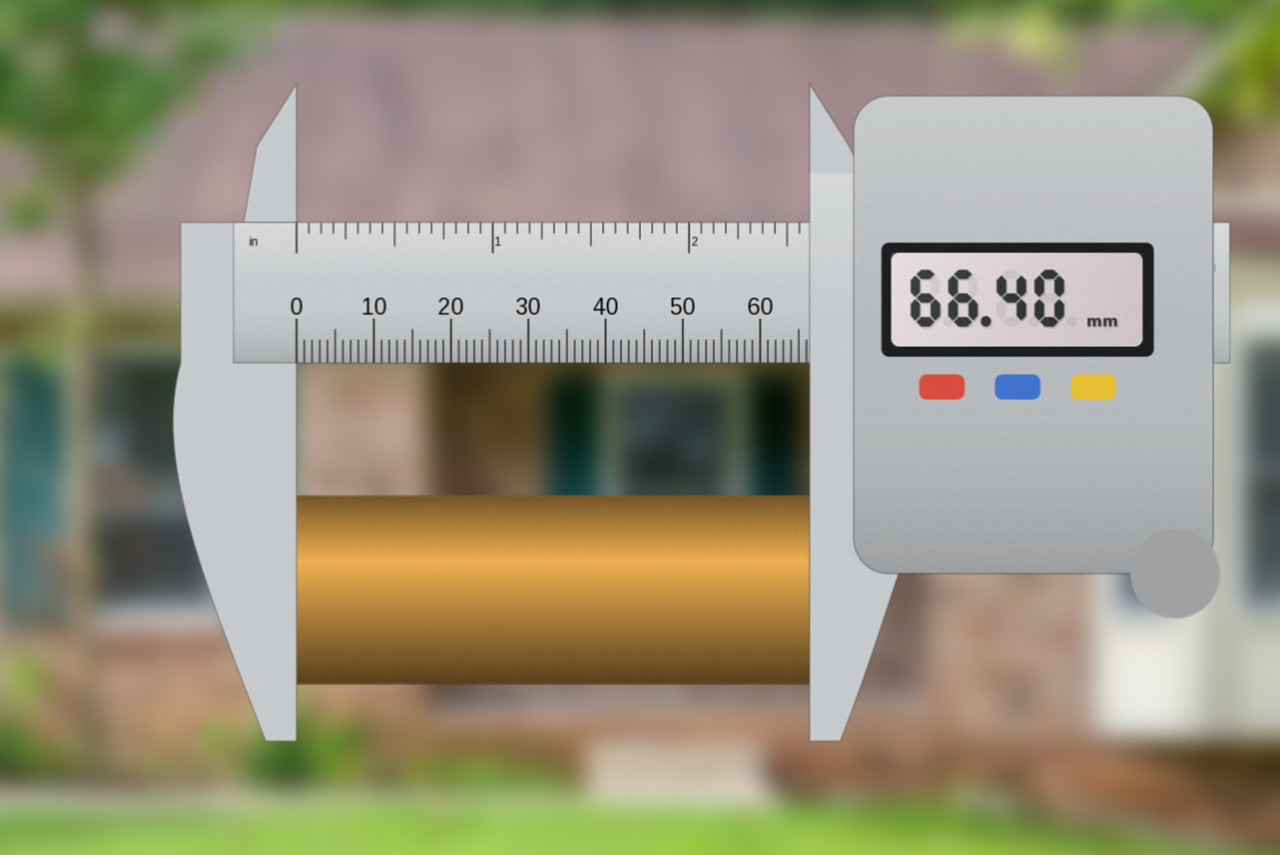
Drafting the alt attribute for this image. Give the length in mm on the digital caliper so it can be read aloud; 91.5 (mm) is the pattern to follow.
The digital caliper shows 66.40 (mm)
